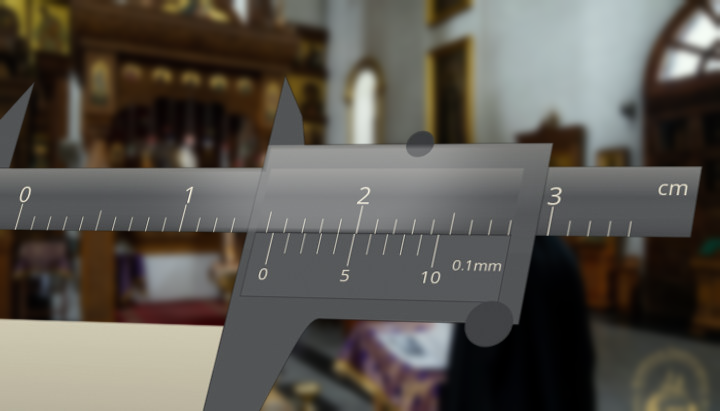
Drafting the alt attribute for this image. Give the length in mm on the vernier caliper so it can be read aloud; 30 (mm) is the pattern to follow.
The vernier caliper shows 15.4 (mm)
